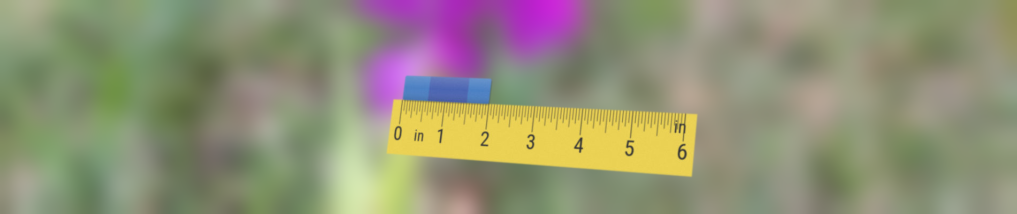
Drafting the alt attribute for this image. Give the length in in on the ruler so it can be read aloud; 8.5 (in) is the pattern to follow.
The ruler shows 2 (in)
